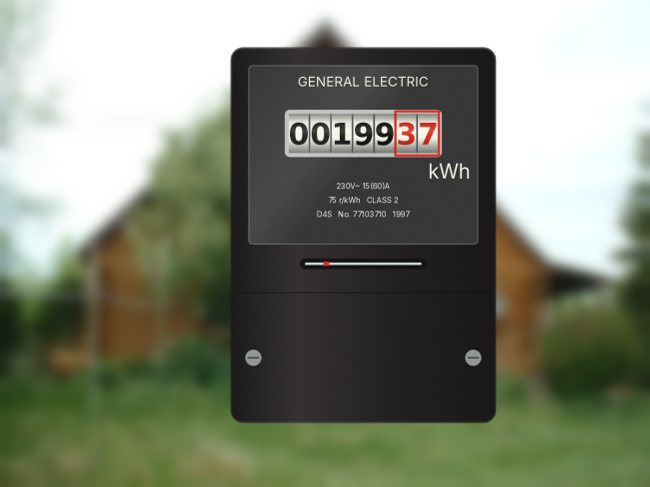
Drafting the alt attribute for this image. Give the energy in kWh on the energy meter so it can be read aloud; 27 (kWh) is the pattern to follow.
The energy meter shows 199.37 (kWh)
